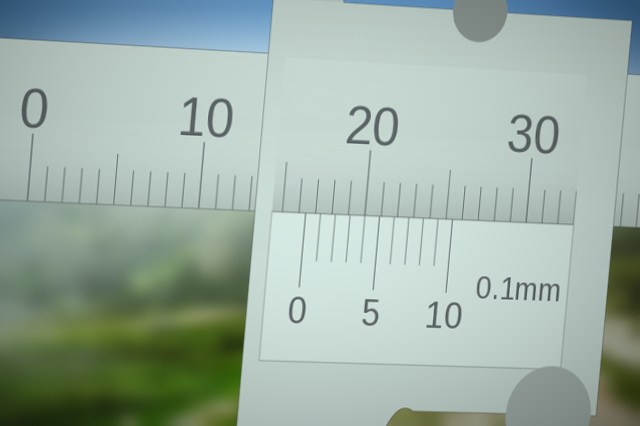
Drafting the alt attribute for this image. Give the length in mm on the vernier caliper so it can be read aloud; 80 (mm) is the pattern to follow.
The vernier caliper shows 16.4 (mm)
